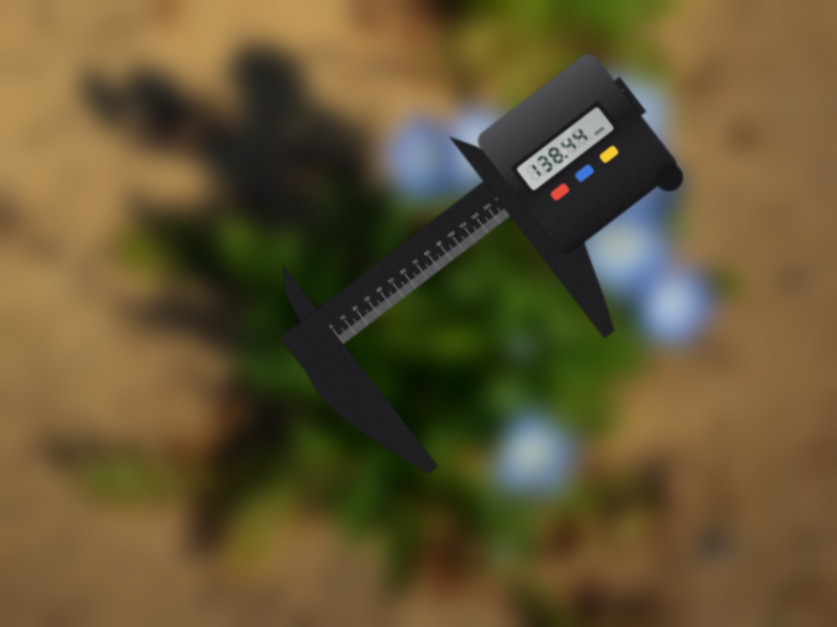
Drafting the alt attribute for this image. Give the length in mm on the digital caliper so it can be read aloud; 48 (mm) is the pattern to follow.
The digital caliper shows 138.44 (mm)
